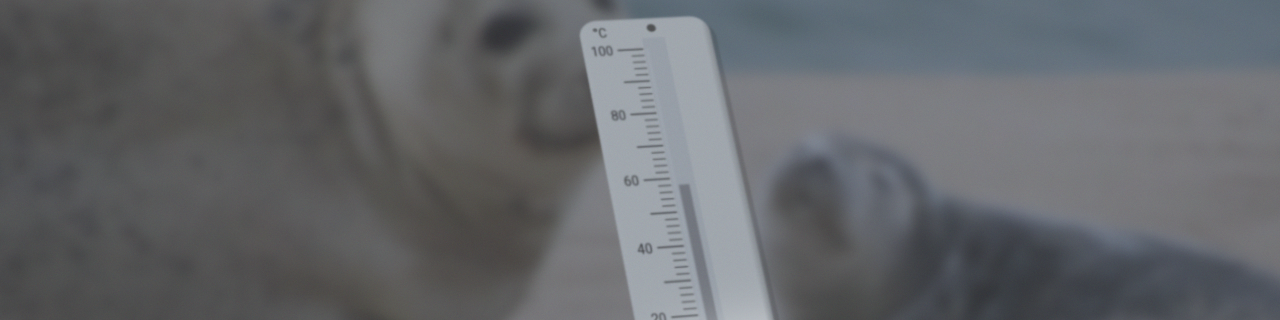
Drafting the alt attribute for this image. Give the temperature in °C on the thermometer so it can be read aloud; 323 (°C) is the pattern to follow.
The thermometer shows 58 (°C)
